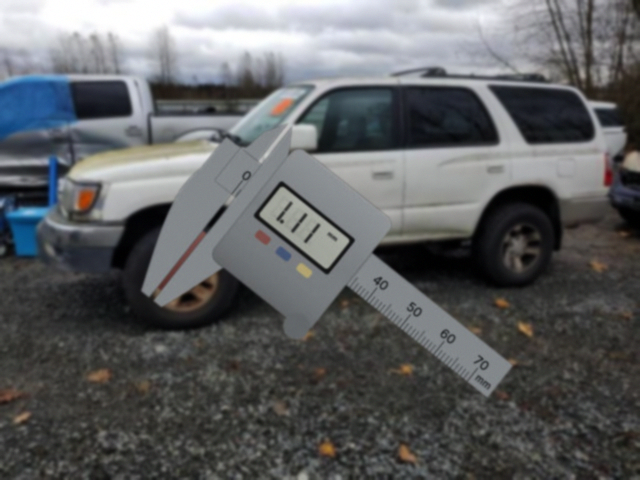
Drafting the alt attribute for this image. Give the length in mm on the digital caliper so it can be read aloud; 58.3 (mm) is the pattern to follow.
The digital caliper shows 1.11 (mm)
